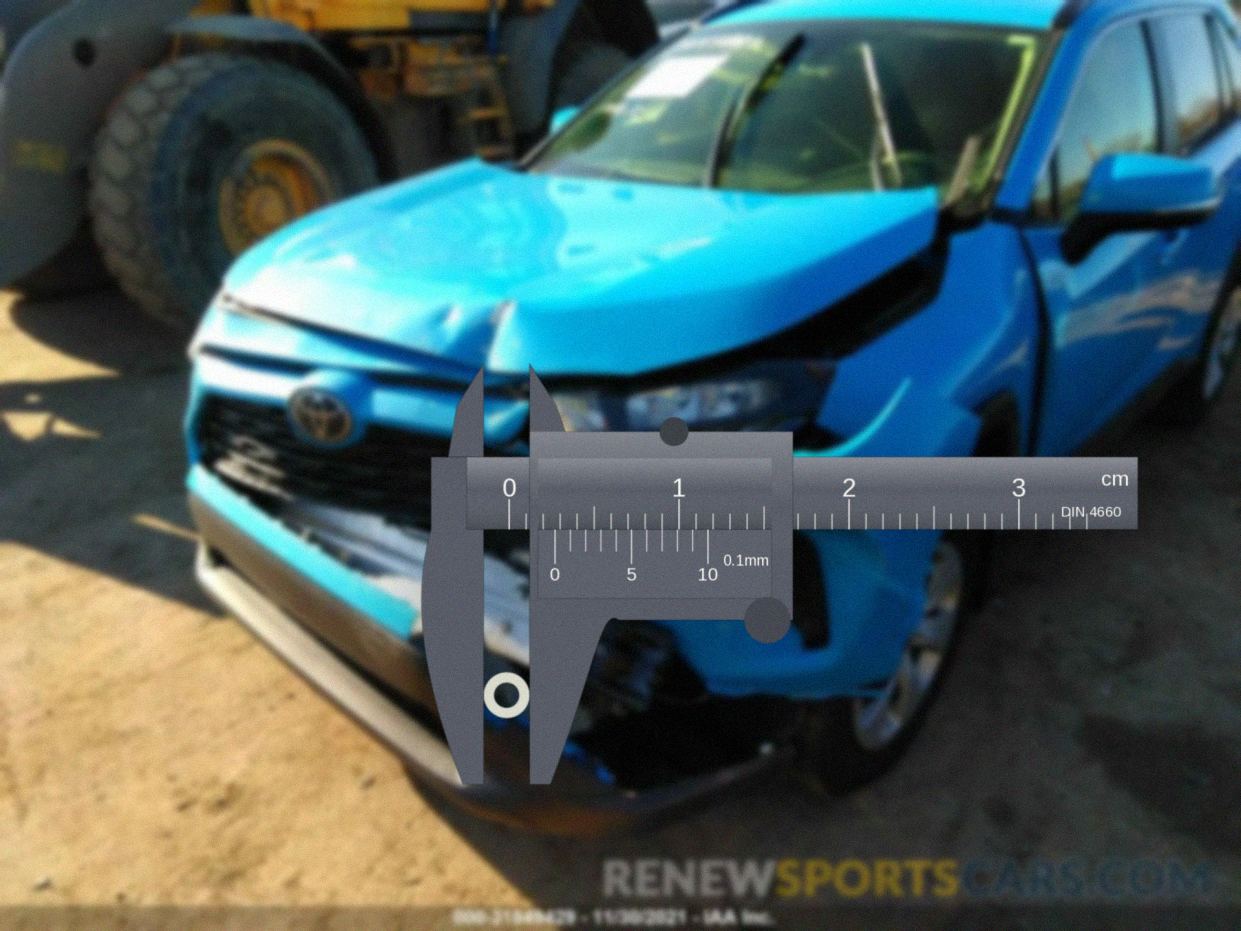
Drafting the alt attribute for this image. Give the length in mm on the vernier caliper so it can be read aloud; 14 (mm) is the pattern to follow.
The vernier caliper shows 2.7 (mm)
